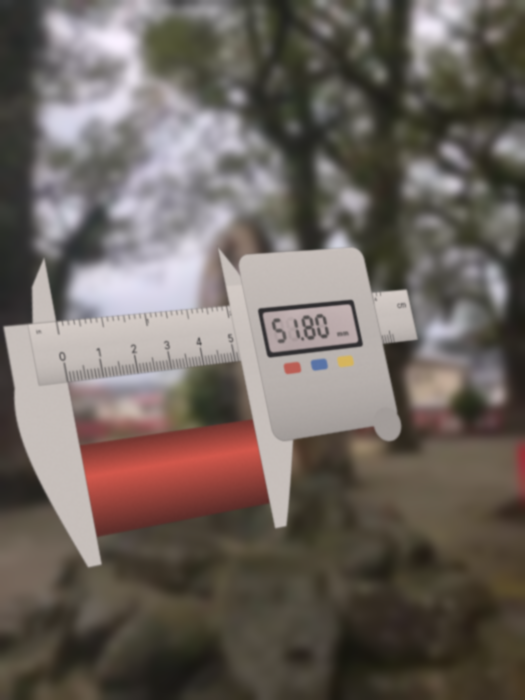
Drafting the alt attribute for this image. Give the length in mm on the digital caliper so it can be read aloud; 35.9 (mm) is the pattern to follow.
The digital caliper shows 51.80 (mm)
